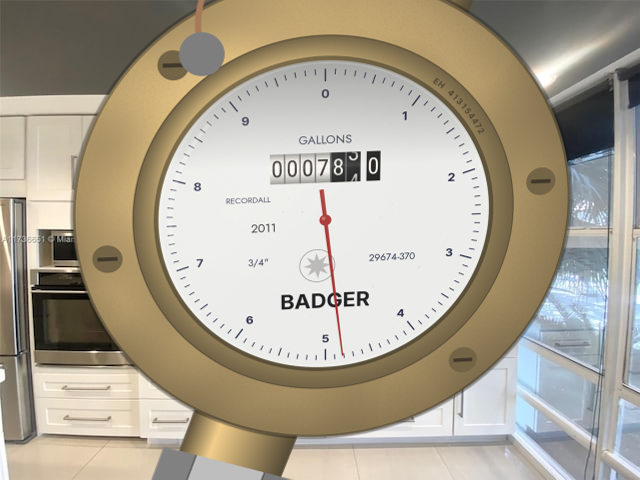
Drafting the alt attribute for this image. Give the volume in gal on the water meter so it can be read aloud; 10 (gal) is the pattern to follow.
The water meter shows 7834.8 (gal)
